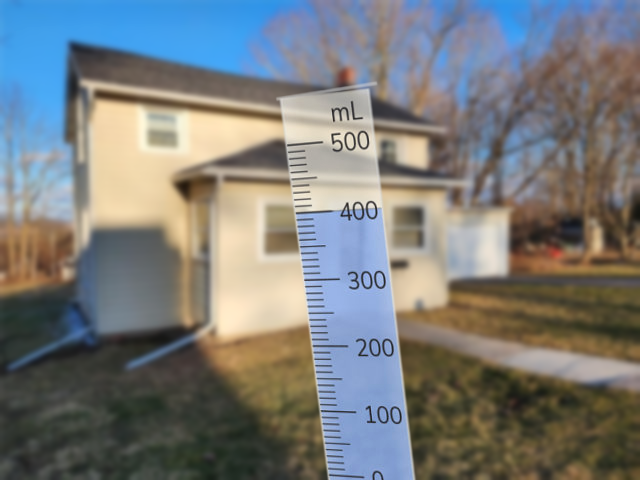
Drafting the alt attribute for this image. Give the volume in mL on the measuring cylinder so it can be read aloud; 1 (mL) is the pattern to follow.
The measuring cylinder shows 400 (mL)
